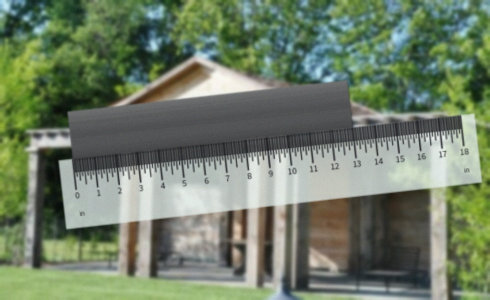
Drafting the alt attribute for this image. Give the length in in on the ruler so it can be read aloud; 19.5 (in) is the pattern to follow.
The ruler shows 13 (in)
